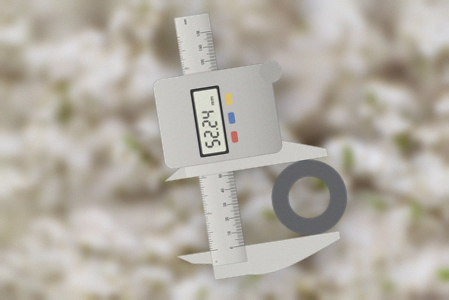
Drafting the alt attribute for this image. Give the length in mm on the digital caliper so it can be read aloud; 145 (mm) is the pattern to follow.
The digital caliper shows 52.24 (mm)
